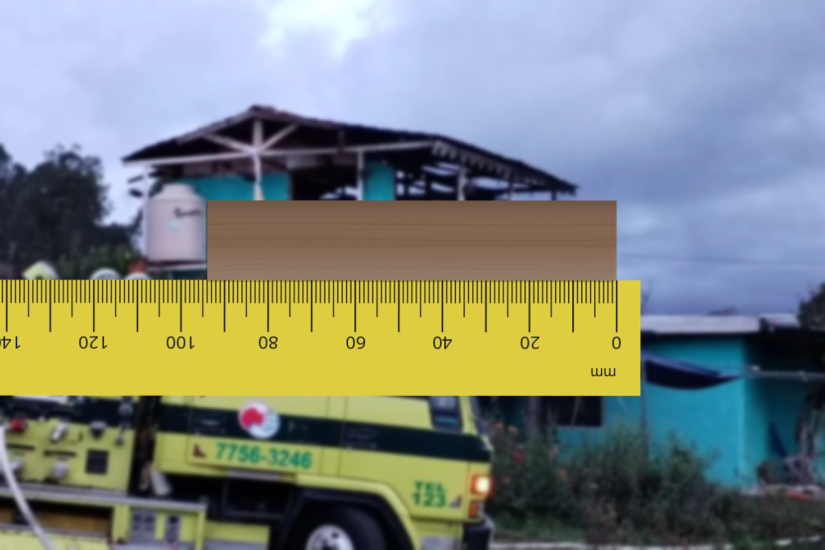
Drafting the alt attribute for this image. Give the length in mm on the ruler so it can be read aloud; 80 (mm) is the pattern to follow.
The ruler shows 94 (mm)
